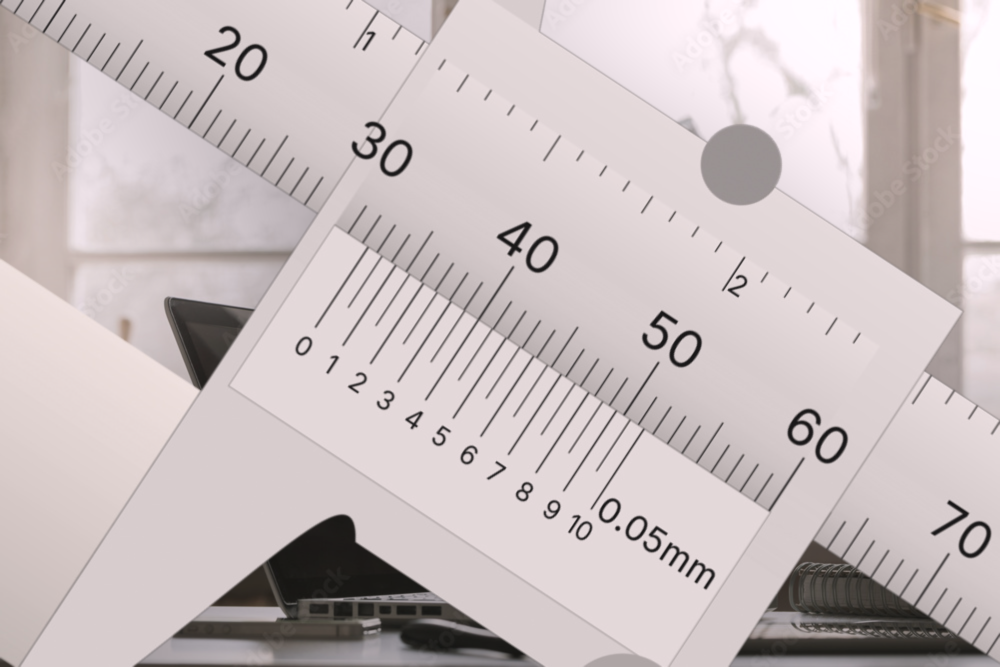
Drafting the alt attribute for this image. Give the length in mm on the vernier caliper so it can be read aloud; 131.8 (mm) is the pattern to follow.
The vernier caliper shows 32.4 (mm)
